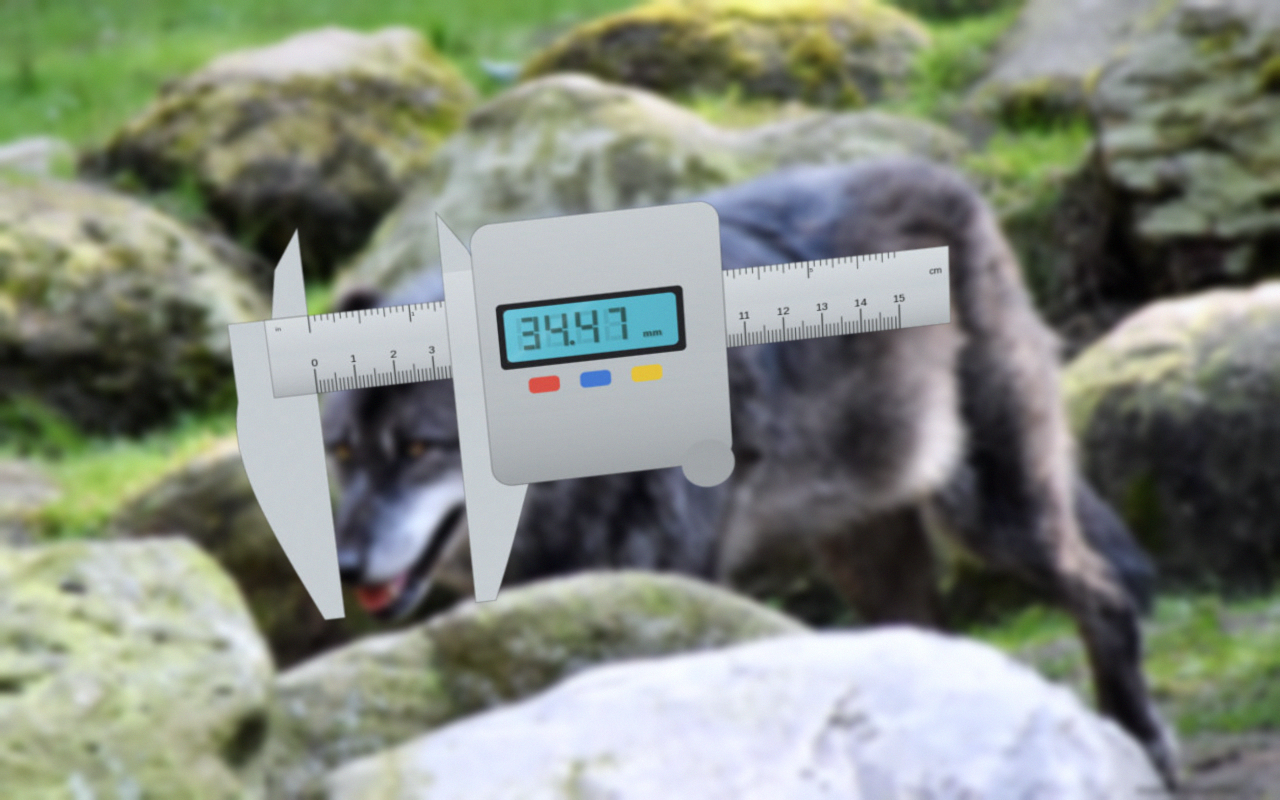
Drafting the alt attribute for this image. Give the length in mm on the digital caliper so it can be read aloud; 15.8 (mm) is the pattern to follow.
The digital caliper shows 34.47 (mm)
